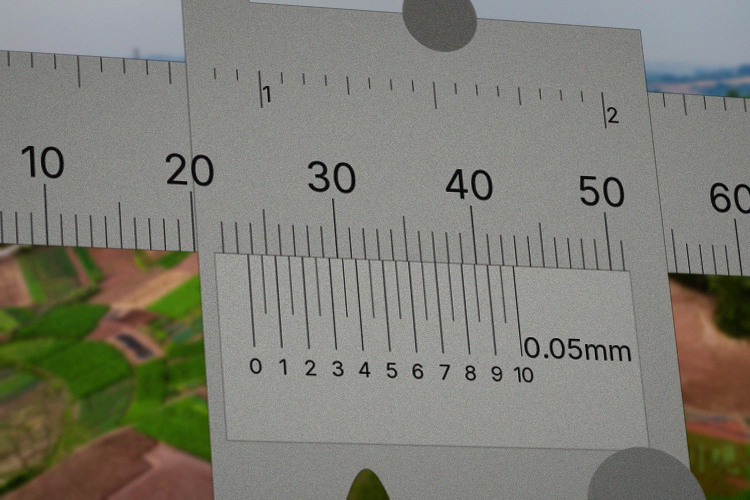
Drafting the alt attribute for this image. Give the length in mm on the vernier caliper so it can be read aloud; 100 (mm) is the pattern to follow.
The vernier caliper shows 23.7 (mm)
